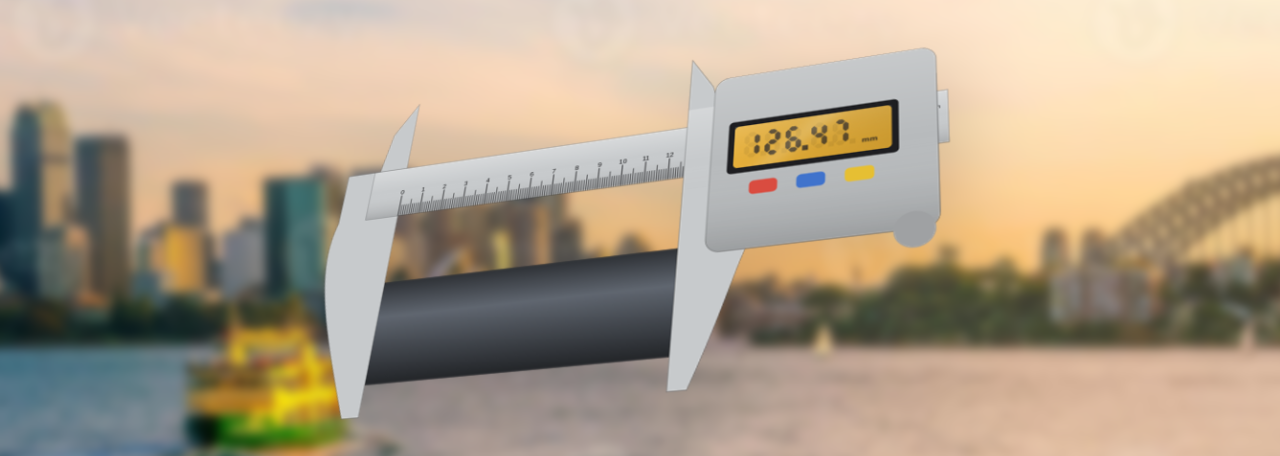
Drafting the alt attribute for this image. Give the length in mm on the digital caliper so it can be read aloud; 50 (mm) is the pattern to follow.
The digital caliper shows 126.47 (mm)
